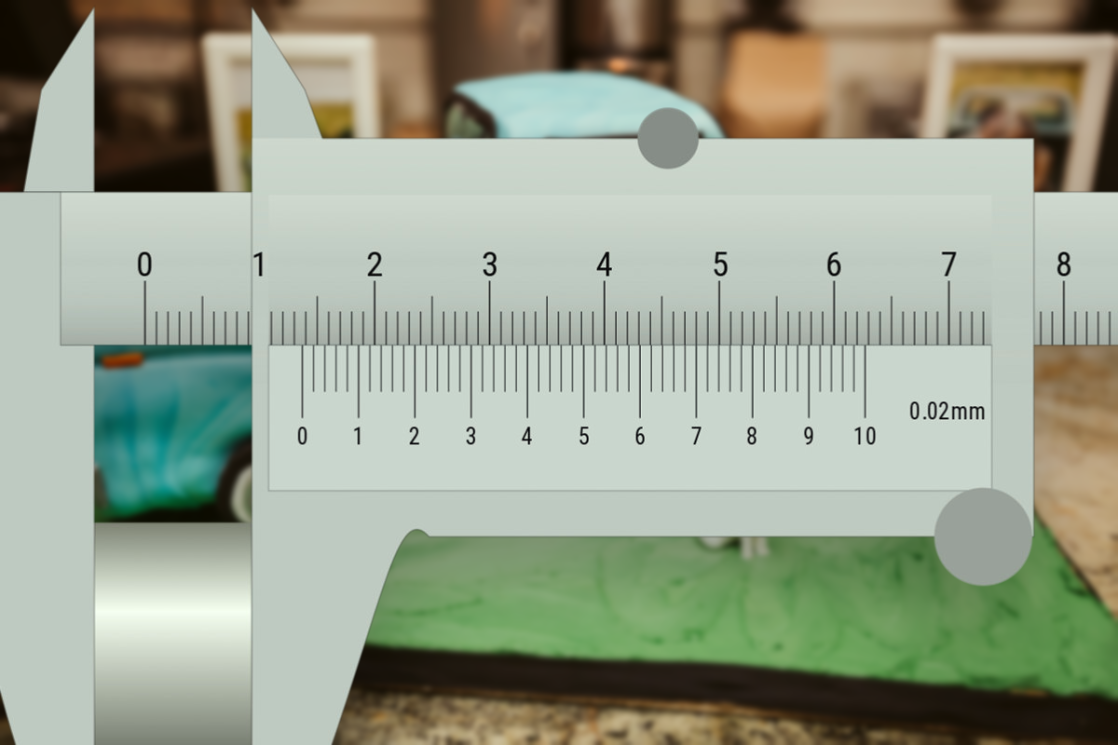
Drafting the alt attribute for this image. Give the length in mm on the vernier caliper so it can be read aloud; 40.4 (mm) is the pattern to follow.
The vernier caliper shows 13.7 (mm)
